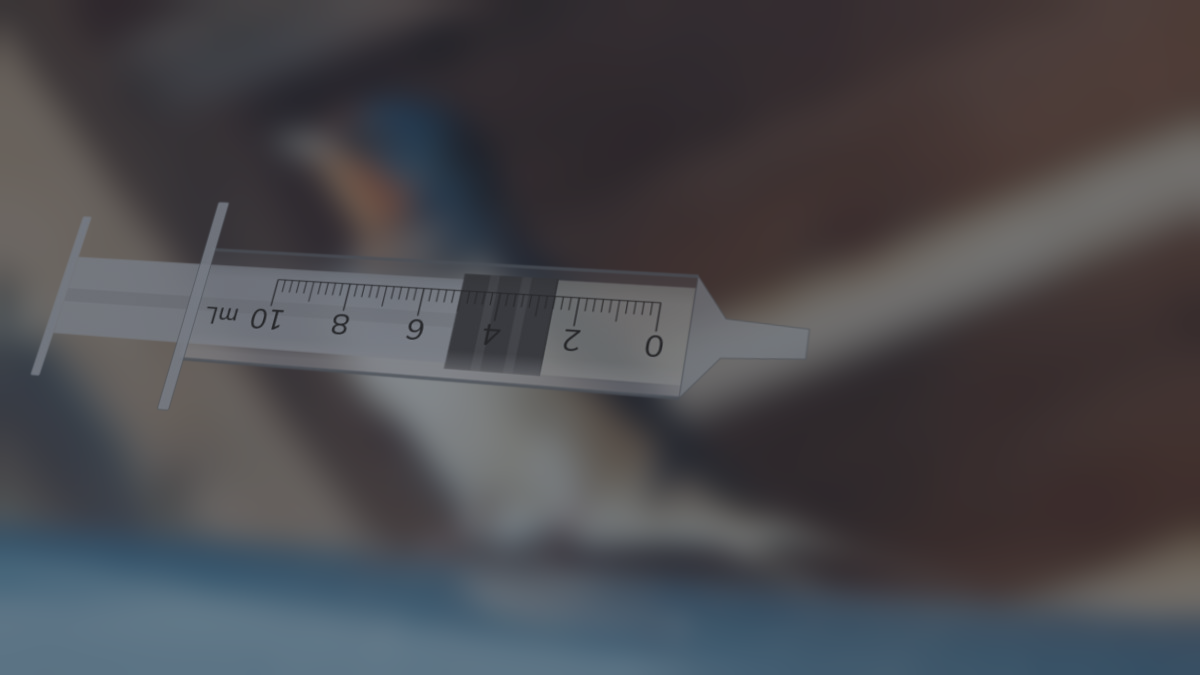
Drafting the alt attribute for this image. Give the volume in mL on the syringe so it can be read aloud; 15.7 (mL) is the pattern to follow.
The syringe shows 2.6 (mL)
